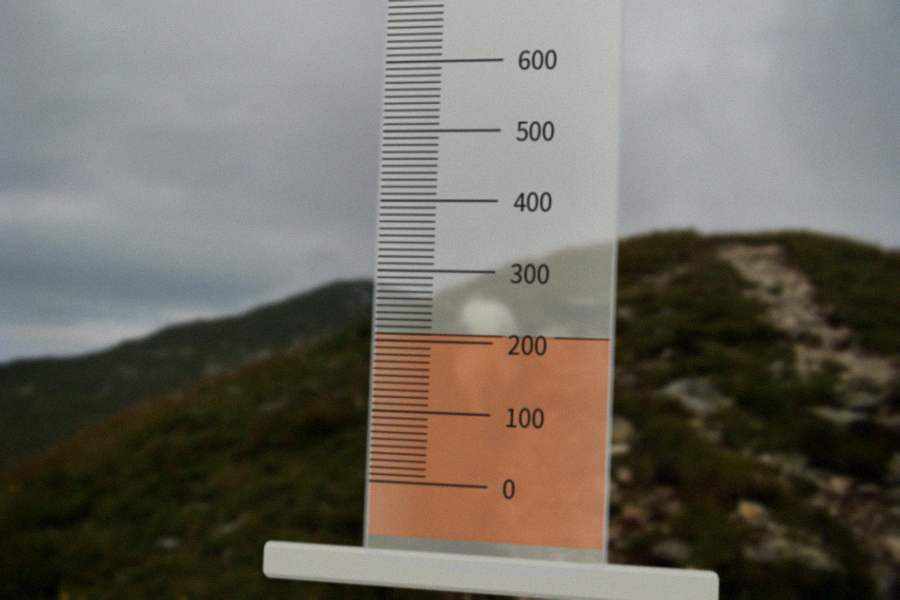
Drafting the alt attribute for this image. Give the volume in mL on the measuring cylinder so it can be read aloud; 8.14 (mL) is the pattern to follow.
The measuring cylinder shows 210 (mL)
